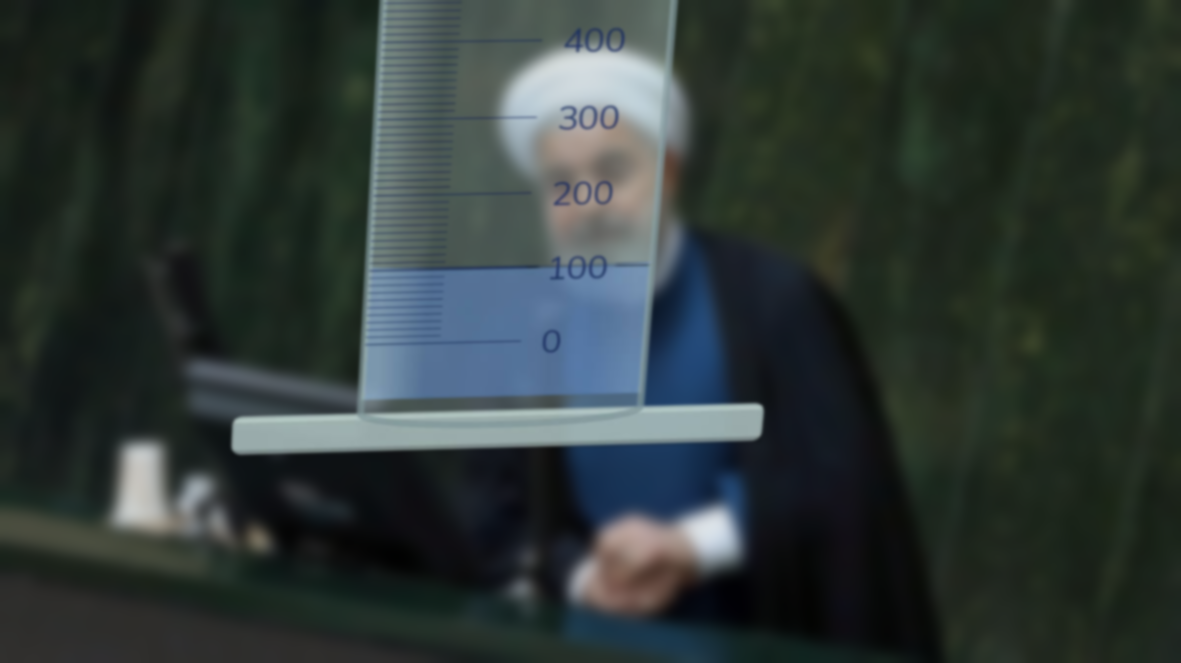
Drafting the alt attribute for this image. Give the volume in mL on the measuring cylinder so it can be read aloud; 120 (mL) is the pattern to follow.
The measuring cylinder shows 100 (mL)
